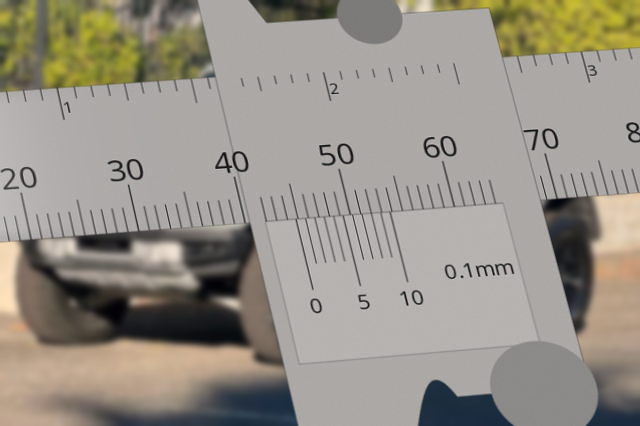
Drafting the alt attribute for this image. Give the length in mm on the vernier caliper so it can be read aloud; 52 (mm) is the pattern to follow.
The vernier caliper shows 44.8 (mm)
